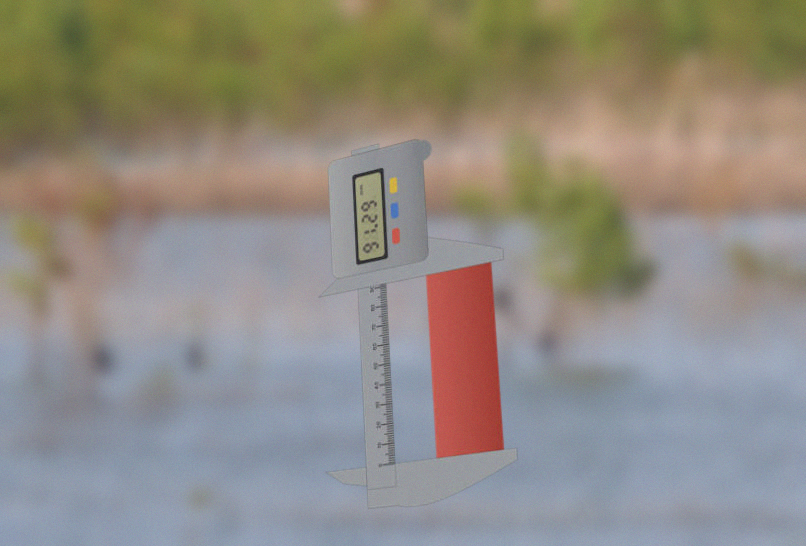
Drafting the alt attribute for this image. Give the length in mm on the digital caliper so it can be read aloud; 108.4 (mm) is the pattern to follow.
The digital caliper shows 91.29 (mm)
